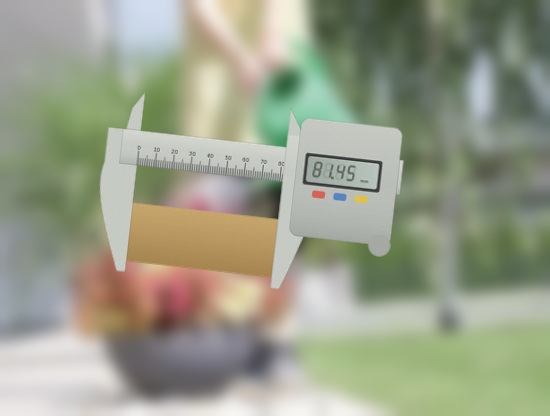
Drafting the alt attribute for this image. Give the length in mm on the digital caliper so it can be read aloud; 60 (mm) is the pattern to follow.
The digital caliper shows 81.45 (mm)
